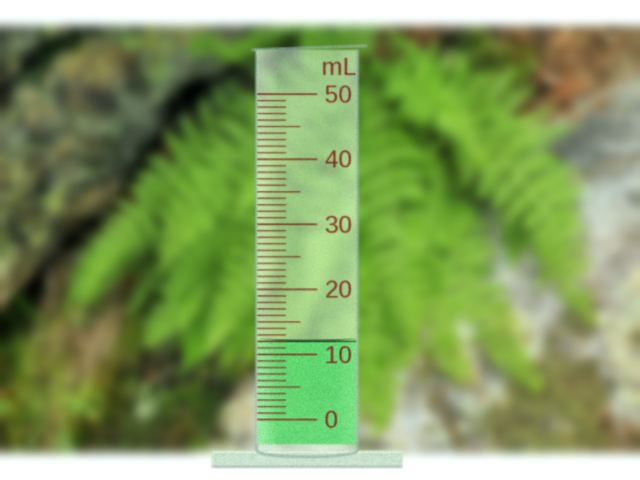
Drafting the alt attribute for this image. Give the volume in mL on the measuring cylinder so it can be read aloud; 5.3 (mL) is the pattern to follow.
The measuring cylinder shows 12 (mL)
